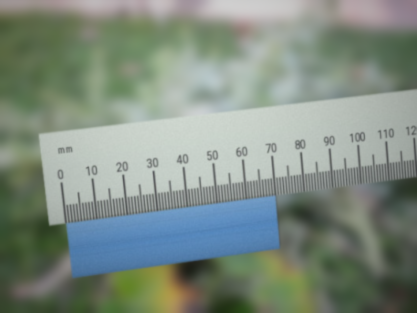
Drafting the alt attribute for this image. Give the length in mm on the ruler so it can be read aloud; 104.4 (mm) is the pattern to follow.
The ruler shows 70 (mm)
